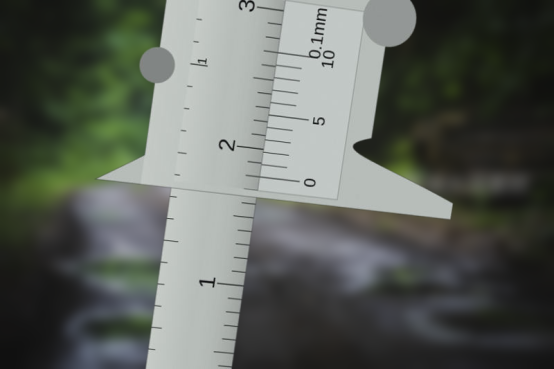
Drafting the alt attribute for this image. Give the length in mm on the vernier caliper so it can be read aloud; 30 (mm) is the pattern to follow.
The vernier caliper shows 18.0 (mm)
